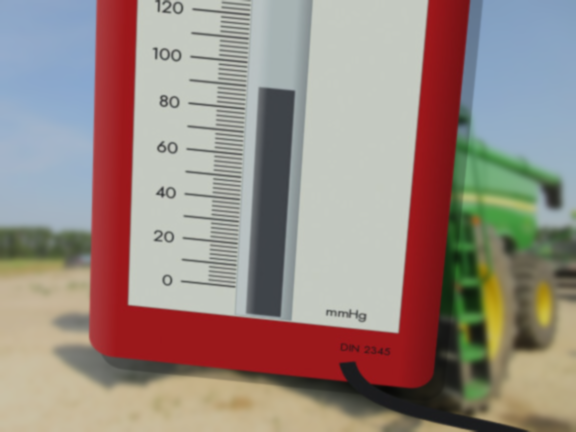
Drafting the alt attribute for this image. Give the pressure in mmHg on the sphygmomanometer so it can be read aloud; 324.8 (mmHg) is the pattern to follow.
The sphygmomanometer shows 90 (mmHg)
